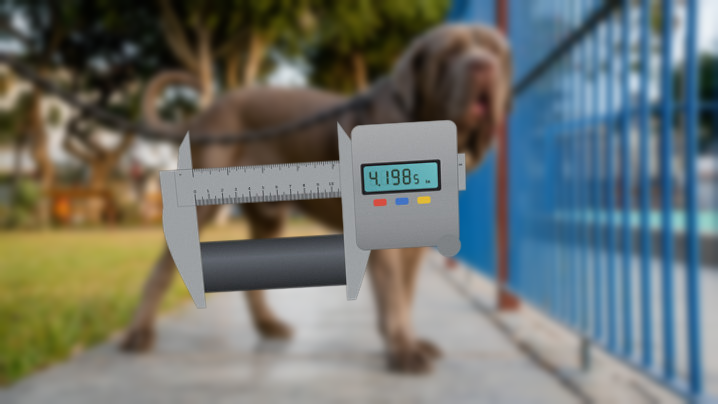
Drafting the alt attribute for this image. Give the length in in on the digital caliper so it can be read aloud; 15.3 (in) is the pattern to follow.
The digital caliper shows 4.1985 (in)
